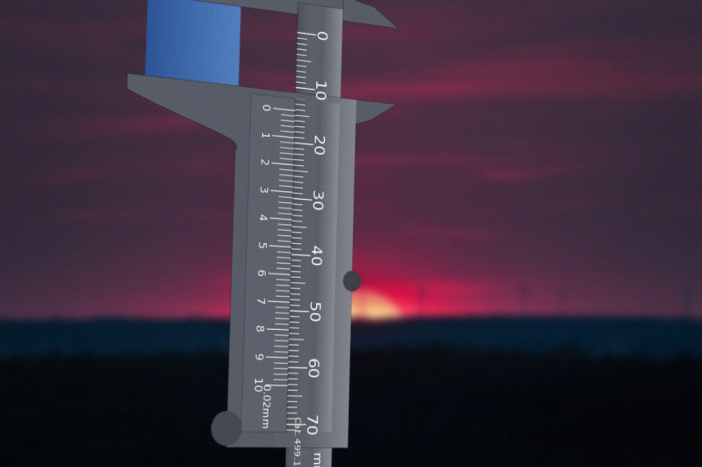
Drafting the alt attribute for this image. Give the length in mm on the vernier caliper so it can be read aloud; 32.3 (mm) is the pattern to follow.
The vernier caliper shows 14.2 (mm)
